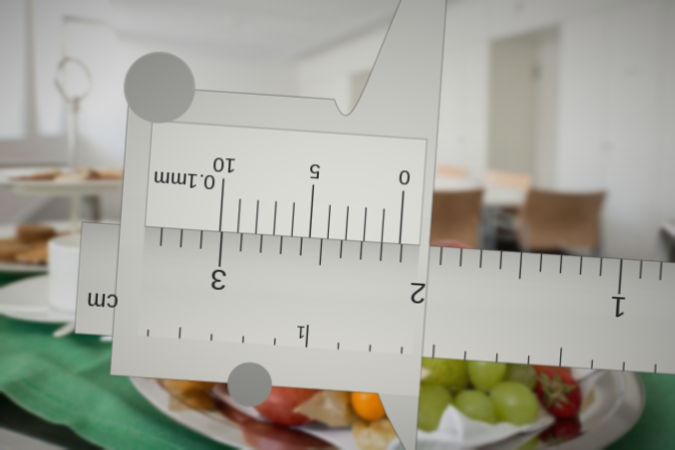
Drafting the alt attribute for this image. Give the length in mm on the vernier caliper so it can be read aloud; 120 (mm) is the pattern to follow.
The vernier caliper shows 21.1 (mm)
